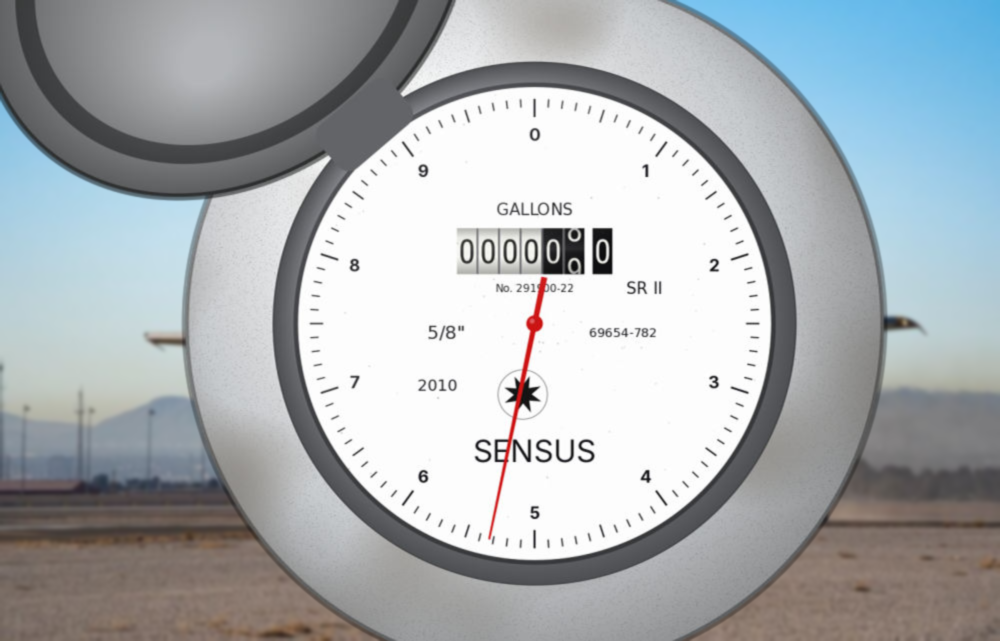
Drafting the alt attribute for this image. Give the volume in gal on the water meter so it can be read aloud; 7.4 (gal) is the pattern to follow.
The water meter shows 85.3 (gal)
